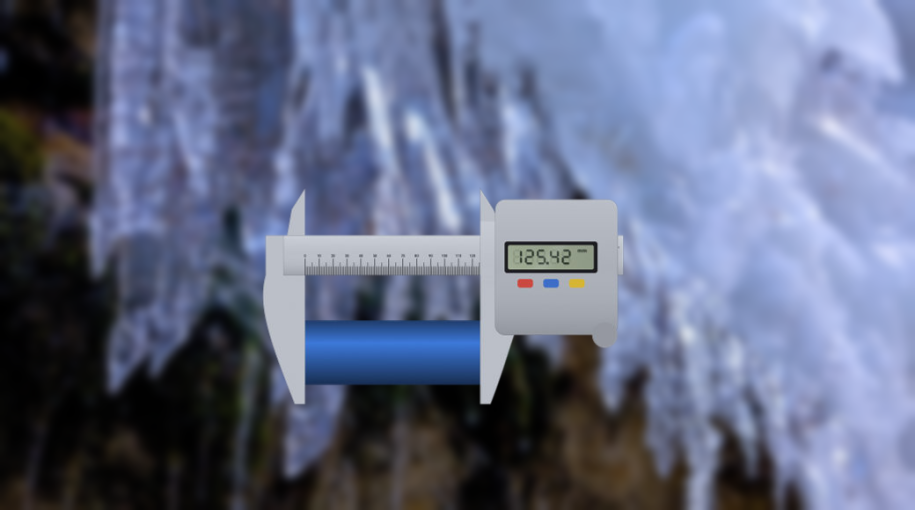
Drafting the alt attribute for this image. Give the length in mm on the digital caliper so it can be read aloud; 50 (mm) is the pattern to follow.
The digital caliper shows 125.42 (mm)
